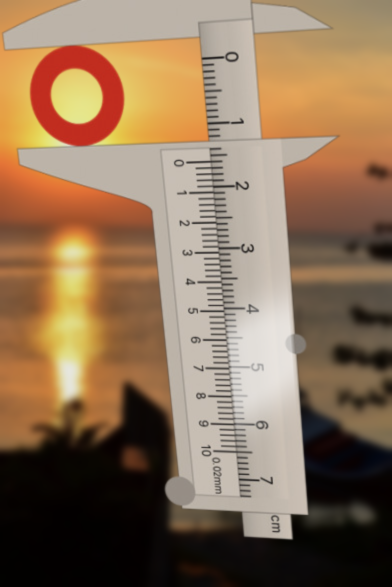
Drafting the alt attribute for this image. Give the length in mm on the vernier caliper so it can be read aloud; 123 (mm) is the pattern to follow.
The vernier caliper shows 16.0 (mm)
